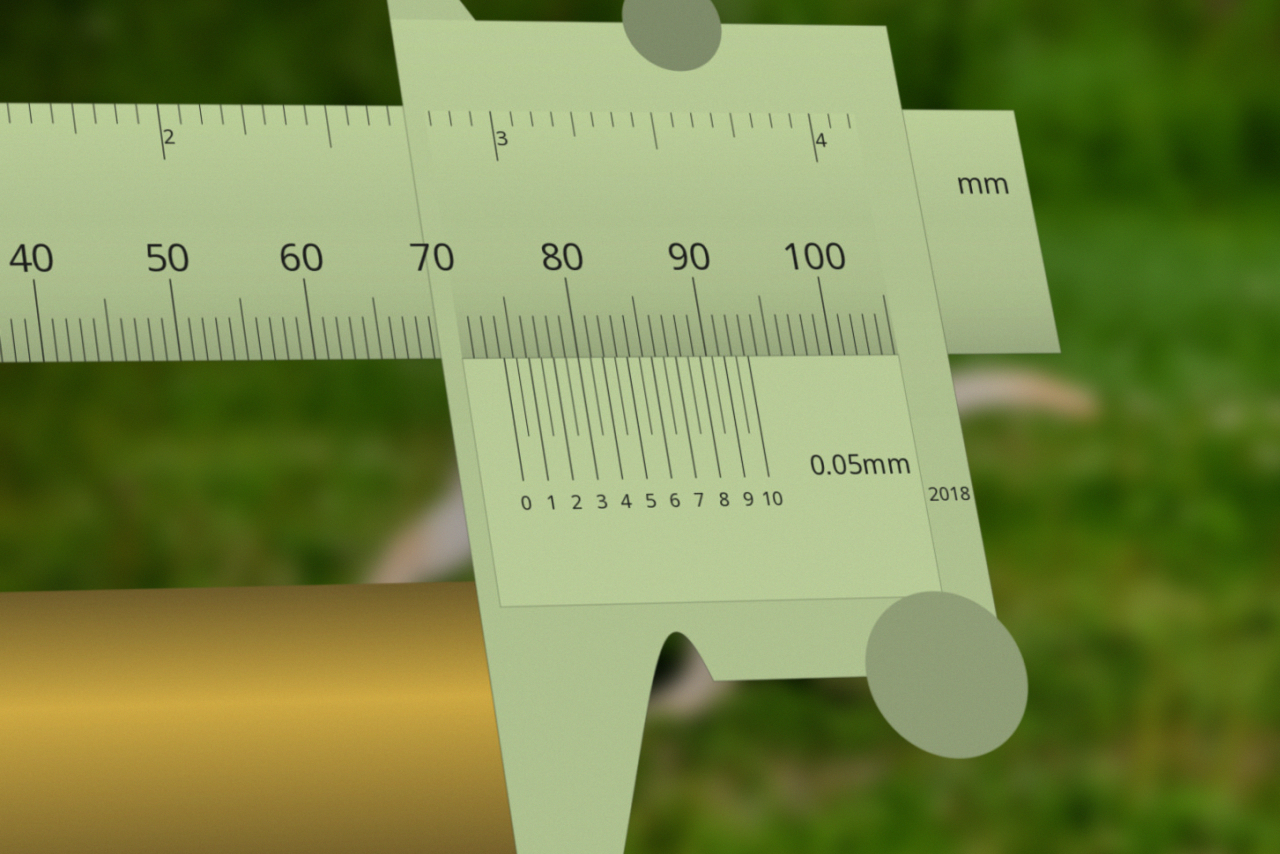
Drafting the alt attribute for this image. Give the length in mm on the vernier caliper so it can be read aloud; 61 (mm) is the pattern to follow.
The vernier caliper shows 74.3 (mm)
